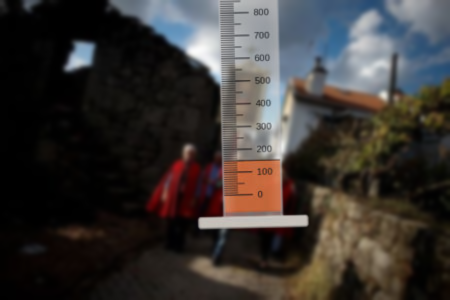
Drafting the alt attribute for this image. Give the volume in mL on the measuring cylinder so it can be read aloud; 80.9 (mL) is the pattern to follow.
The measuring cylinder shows 150 (mL)
